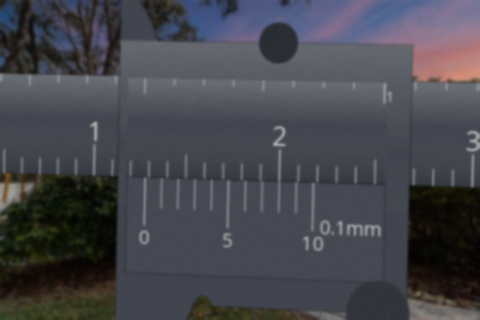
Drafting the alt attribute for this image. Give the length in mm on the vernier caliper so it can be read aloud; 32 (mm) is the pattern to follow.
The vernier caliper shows 12.8 (mm)
